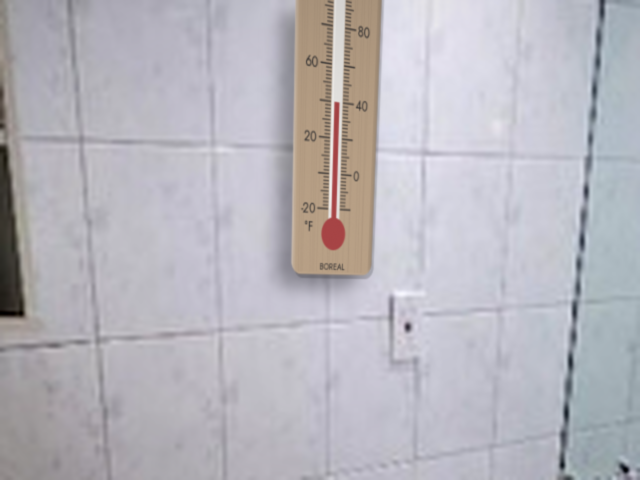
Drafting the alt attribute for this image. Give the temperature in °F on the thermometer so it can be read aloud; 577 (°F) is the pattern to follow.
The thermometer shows 40 (°F)
